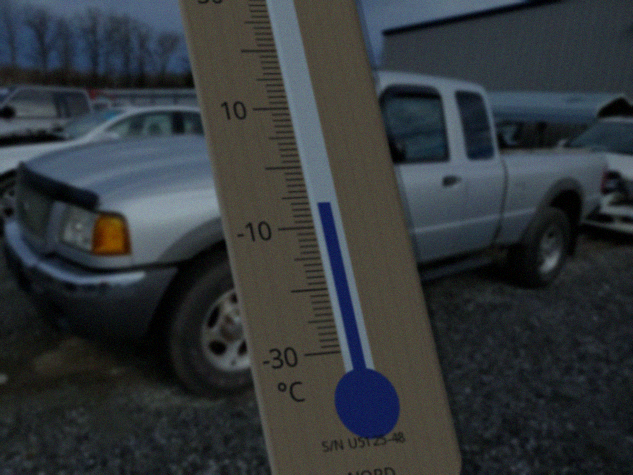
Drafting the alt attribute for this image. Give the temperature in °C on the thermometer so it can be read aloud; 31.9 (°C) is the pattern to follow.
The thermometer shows -6 (°C)
